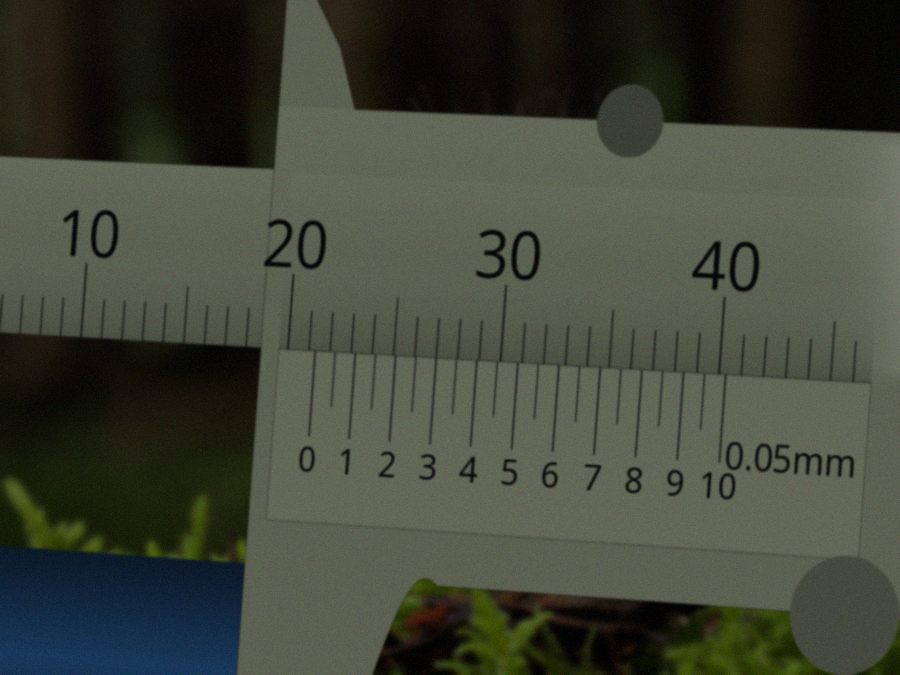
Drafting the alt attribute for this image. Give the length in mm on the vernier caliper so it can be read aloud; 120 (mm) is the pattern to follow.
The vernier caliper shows 21.3 (mm)
